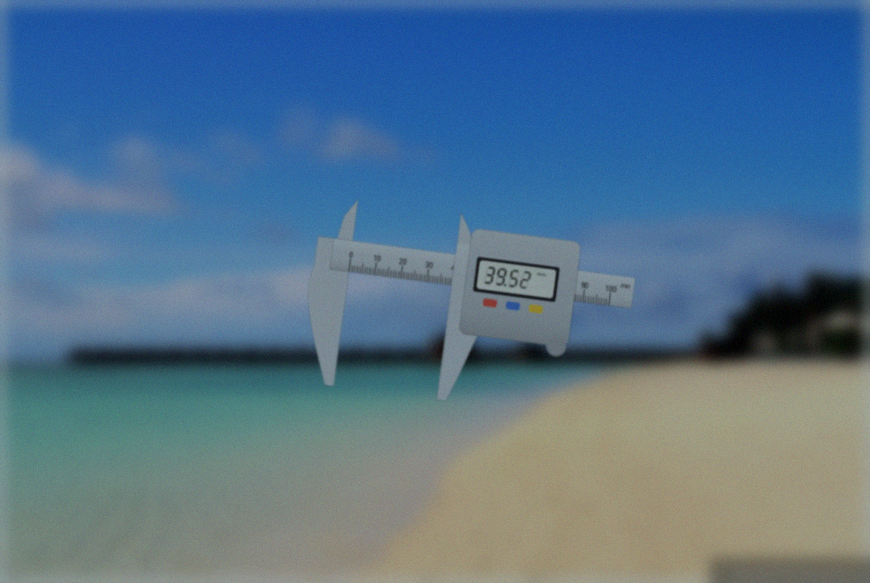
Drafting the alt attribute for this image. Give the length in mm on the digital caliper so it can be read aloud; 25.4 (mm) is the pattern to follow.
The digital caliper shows 39.52 (mm)
